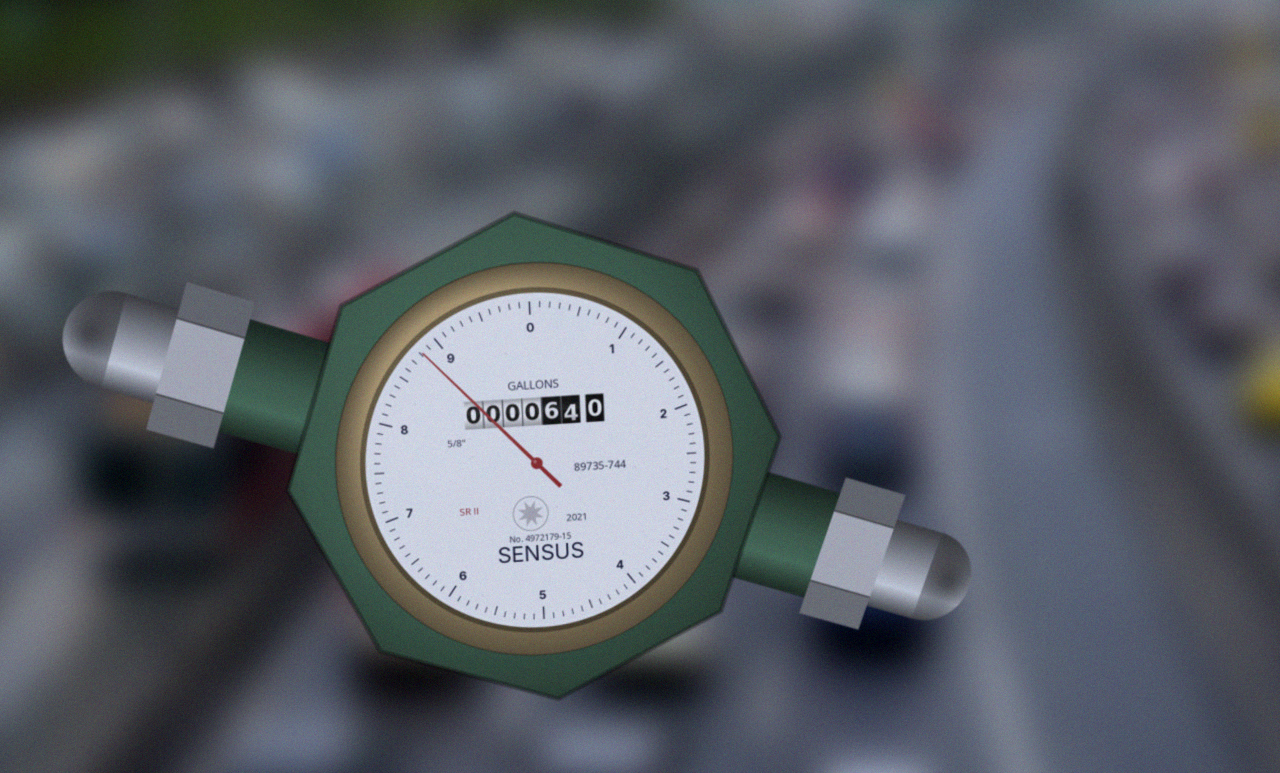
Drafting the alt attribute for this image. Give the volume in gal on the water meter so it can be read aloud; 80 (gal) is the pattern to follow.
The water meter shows 638.8 (gal)
